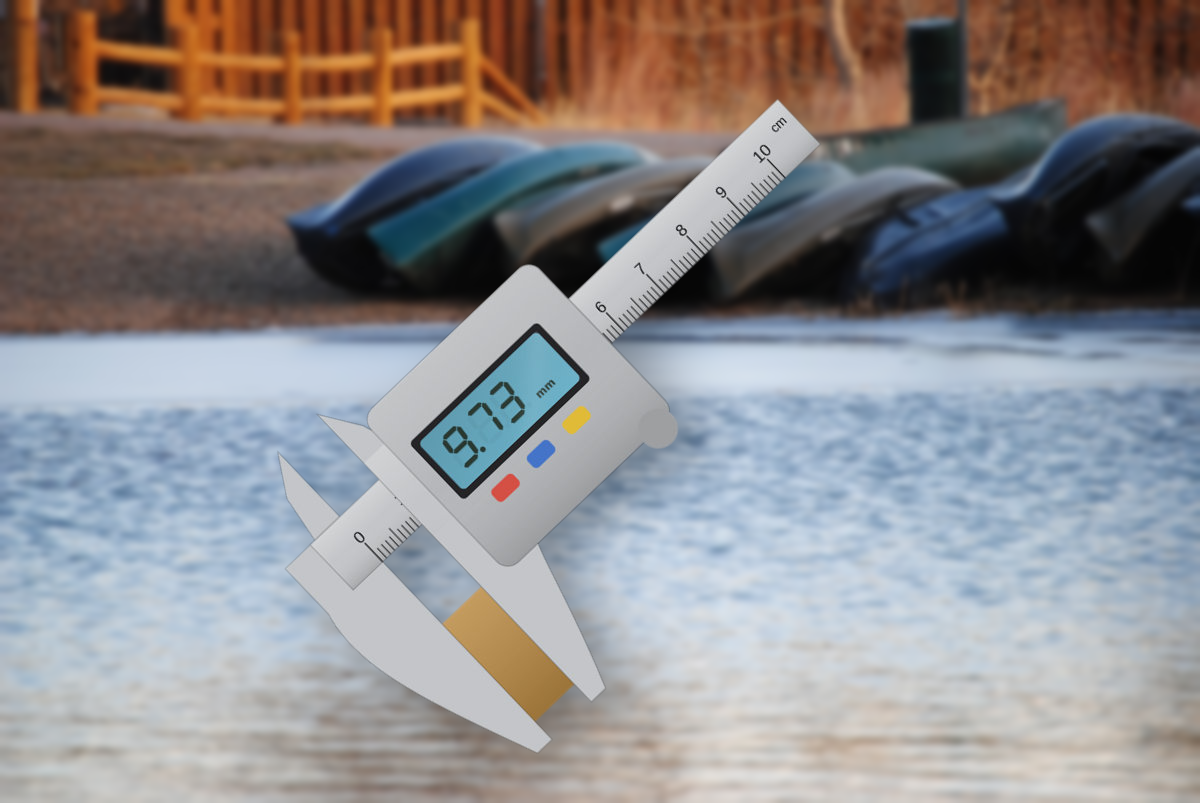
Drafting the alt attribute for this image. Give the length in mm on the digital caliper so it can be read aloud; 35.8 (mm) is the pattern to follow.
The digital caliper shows 9.73 (mm)
